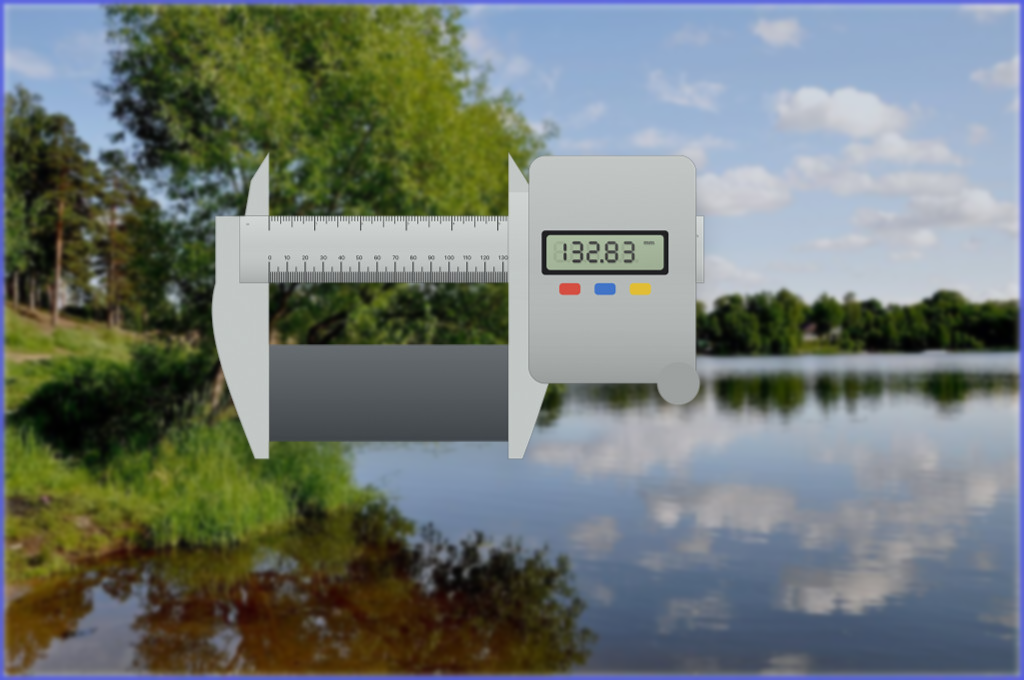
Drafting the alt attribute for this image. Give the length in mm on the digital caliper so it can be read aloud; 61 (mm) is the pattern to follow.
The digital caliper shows 132.83 (mm)
